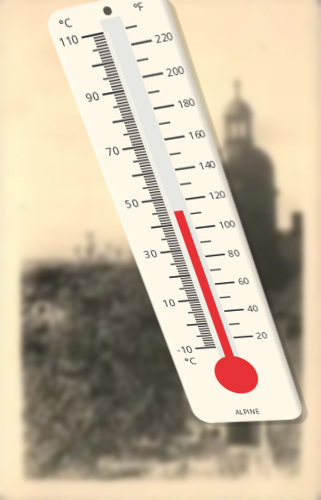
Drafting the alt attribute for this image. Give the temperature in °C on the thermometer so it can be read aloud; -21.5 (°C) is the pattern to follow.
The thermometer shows 45 (°C)
